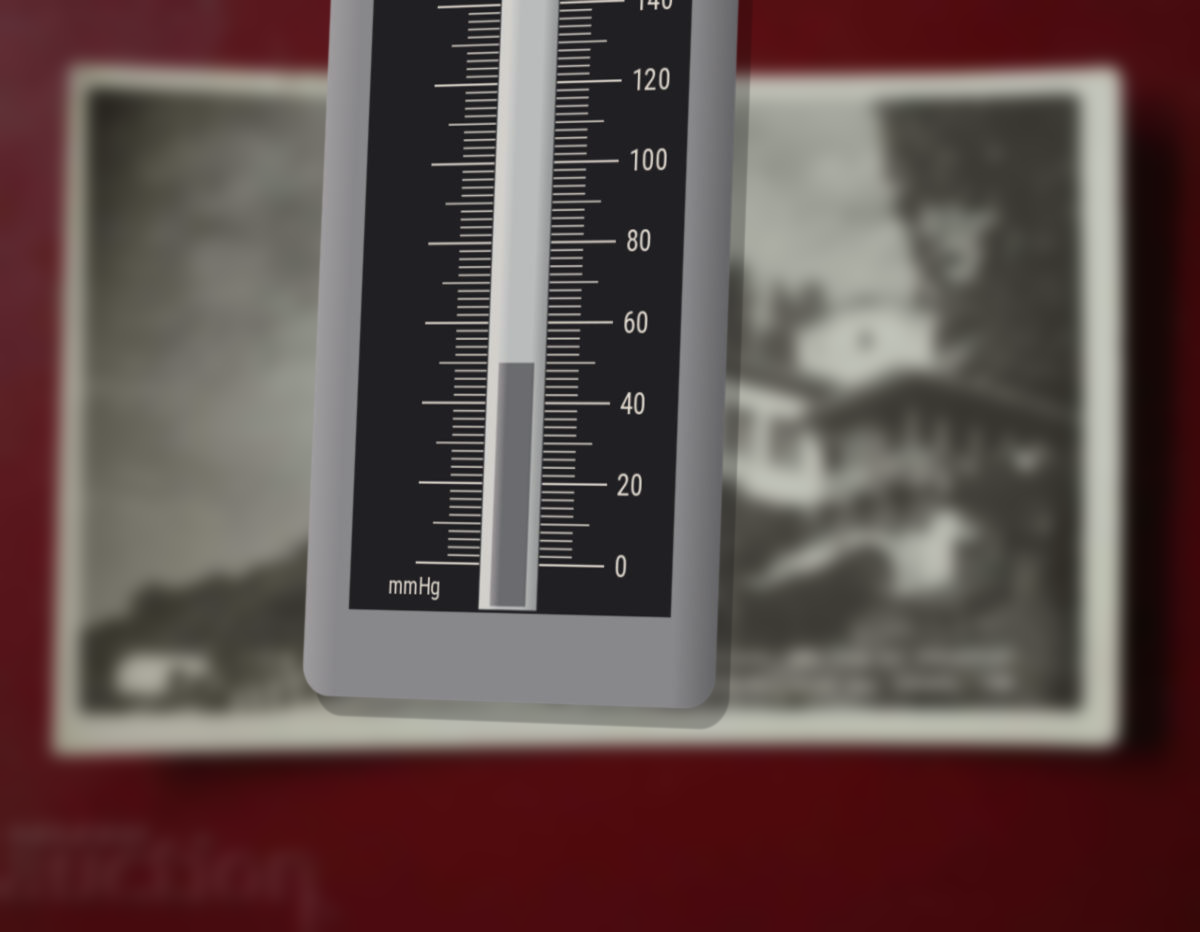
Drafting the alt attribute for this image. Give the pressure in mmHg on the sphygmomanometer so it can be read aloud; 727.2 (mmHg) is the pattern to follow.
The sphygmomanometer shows 50 (mmHg)
